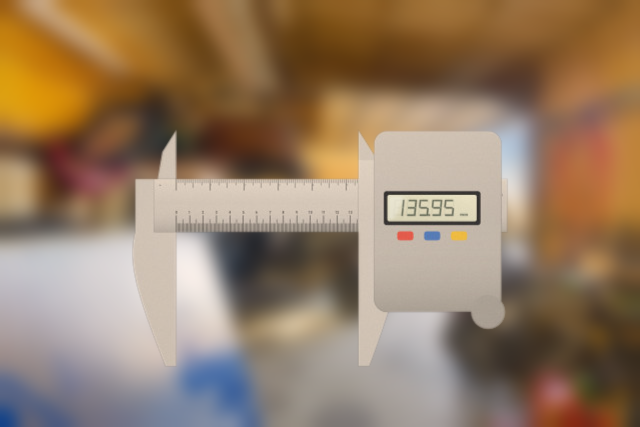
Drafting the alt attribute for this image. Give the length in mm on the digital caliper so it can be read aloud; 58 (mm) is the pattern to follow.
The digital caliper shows 135.95 (mm)
